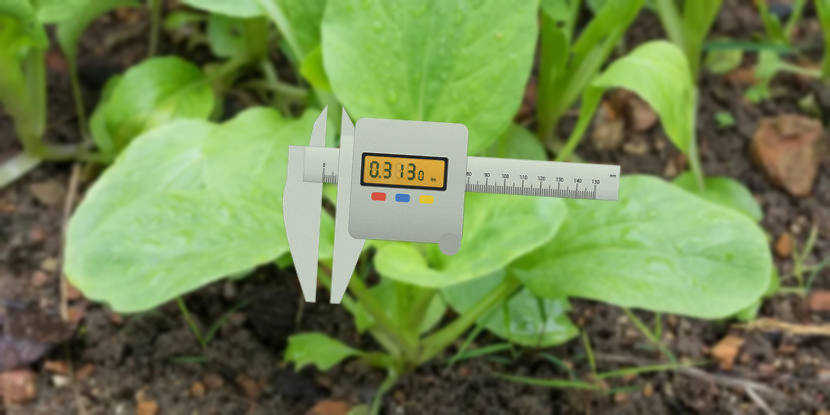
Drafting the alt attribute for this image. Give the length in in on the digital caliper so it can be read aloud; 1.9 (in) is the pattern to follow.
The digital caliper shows 0.3130 (in)
